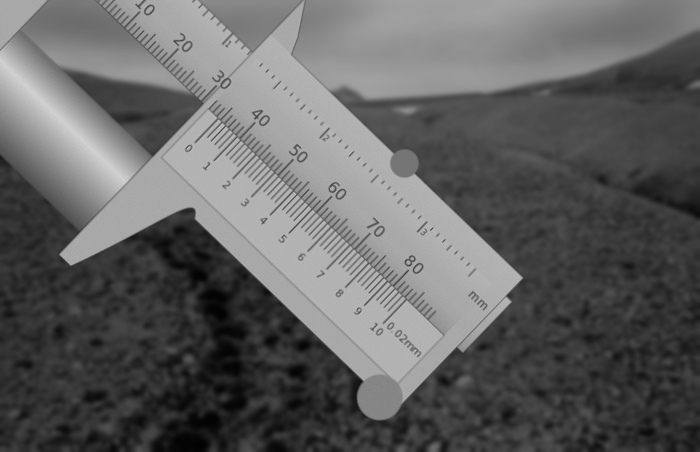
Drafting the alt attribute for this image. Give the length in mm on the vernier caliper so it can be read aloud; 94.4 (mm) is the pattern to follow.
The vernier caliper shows 34.5 (mm)
